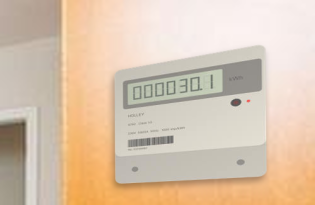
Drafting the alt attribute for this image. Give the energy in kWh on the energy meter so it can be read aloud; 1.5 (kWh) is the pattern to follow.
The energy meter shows 30.1 (kWh)
